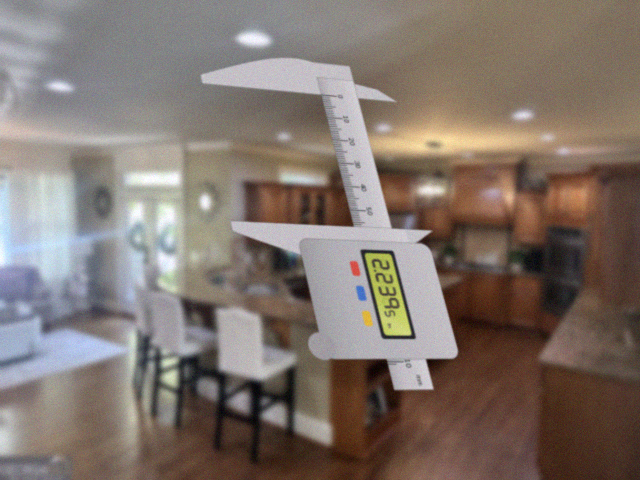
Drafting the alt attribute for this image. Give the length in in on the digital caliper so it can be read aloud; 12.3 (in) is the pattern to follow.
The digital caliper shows 2.2395 (in)
